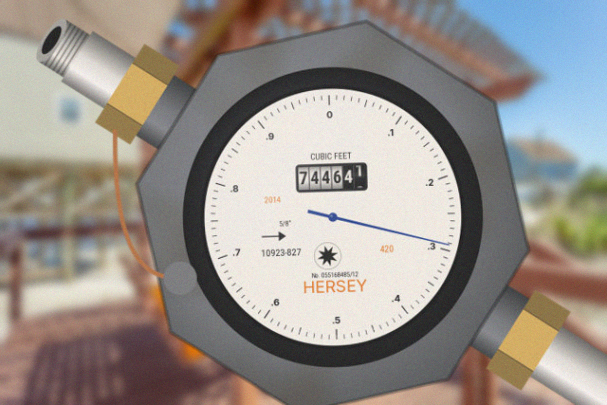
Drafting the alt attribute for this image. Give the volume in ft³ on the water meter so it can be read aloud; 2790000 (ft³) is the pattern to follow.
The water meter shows 744641.29 (ft³)
